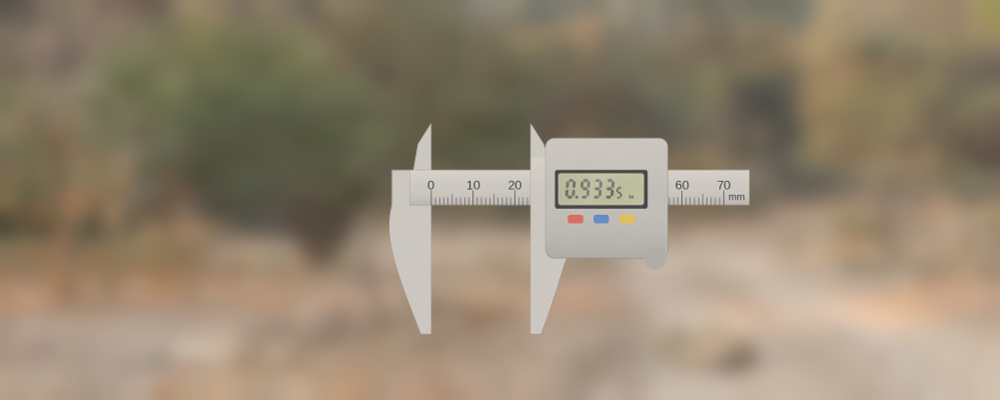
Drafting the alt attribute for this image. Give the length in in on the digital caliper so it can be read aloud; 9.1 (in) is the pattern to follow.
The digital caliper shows 0.9335 (in)
